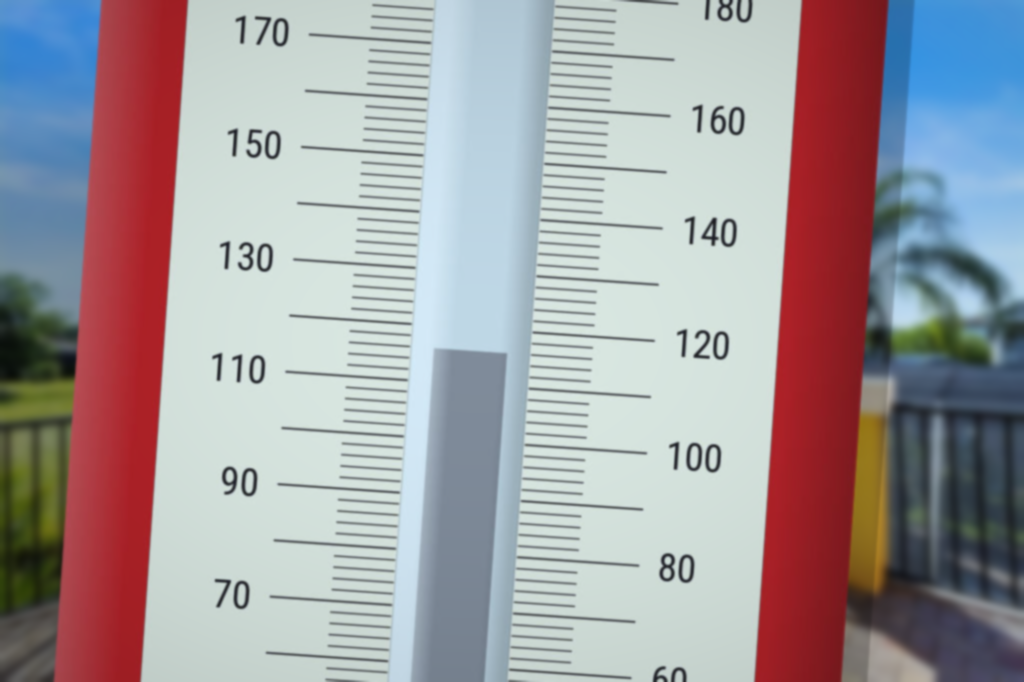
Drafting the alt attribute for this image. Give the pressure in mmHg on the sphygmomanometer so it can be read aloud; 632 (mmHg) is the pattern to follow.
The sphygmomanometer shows 116 (mmHg)
